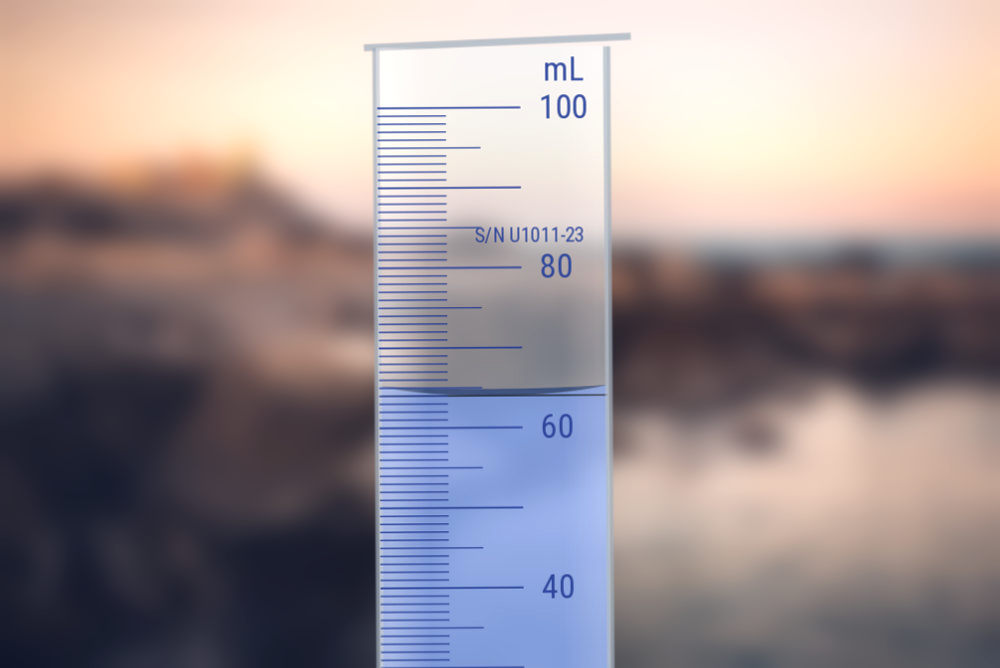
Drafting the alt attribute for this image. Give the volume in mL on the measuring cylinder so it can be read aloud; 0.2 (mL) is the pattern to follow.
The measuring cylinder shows 64 (mL)
